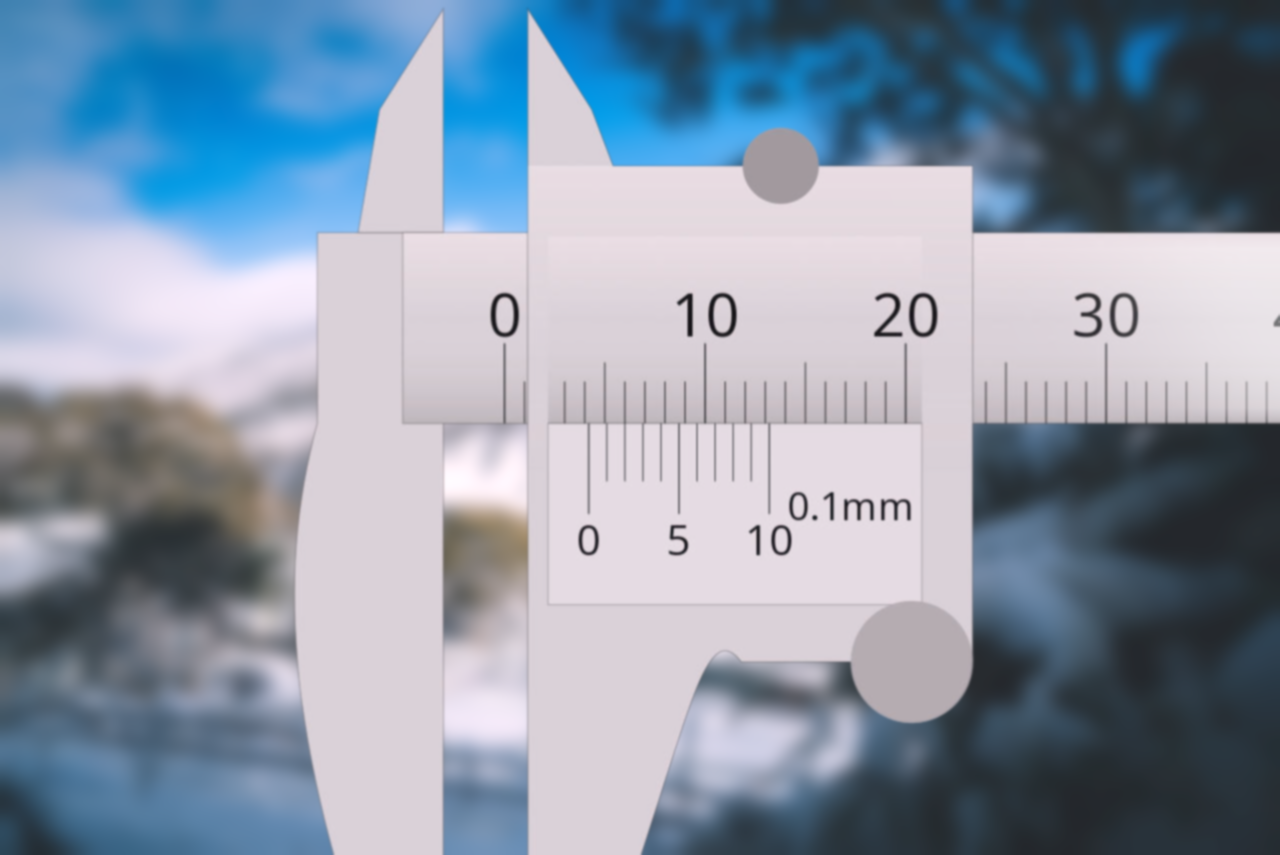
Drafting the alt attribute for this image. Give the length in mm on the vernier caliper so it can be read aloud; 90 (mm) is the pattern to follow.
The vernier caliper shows 4.2 (mm)
